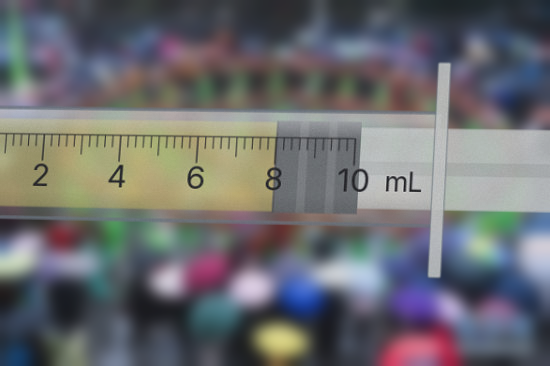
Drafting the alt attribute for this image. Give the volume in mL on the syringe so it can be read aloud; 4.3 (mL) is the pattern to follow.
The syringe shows 8 (mL)
